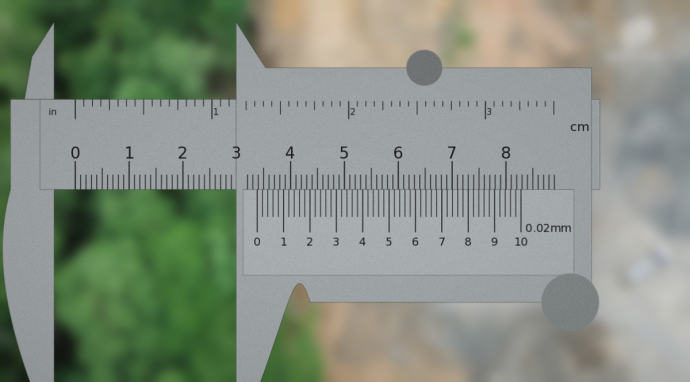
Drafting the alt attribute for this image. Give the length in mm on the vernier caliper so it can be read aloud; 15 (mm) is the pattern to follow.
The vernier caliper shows 33.8 (mm)
